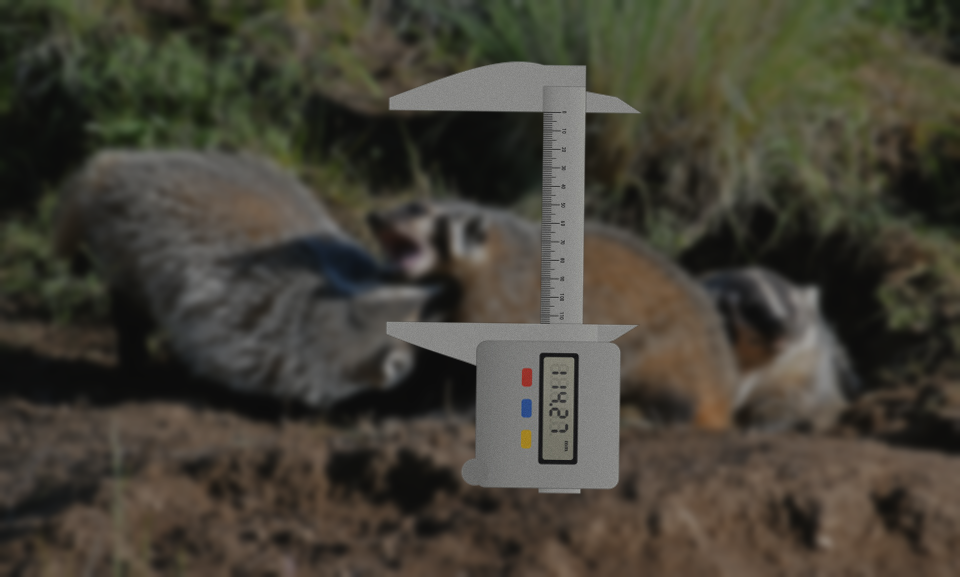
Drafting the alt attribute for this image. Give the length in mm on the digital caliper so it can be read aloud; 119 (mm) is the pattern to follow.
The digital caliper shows 114.27 (mm)
